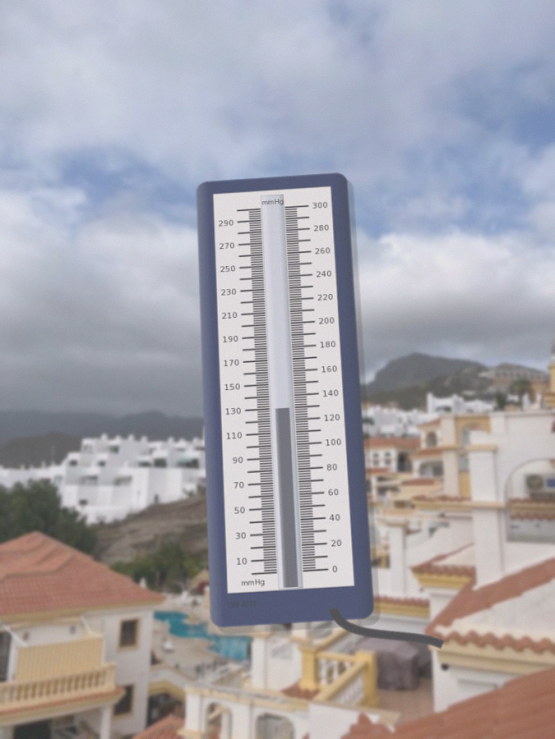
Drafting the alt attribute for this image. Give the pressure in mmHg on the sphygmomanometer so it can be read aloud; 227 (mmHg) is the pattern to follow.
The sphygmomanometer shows 130 (mmHg)
